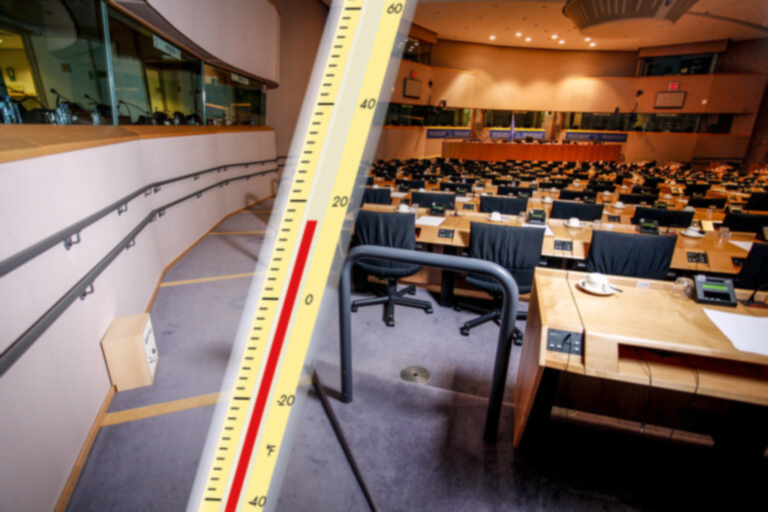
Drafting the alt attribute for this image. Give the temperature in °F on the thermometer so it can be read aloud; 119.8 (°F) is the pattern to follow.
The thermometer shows 16 (°F)
